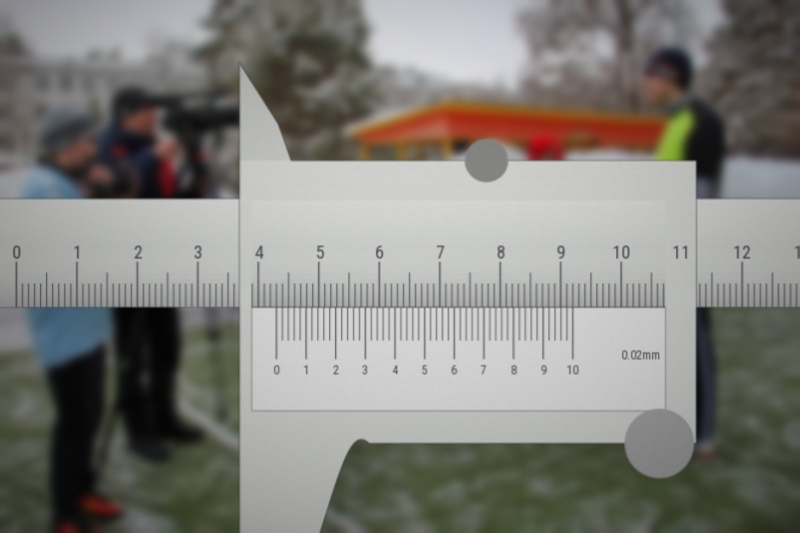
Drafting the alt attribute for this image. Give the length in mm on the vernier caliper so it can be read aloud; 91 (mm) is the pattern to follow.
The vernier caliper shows 43.0 (mm)
